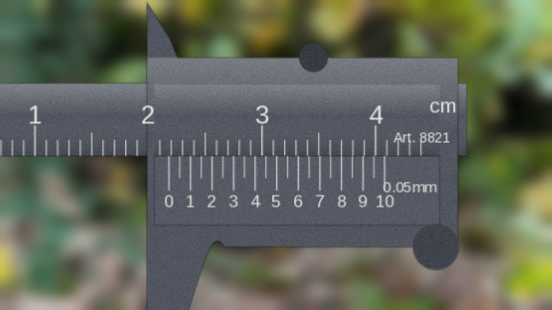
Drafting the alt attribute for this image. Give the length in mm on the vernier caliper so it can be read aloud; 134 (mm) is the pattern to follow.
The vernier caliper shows 21.8 (mm)
